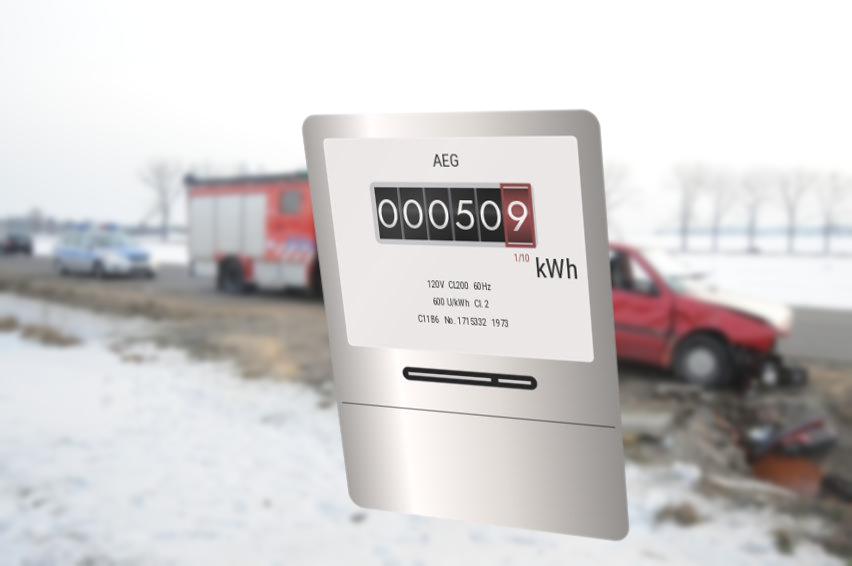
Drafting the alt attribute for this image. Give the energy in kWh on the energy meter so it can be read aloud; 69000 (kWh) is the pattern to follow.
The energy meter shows 50.9 (kWh)
